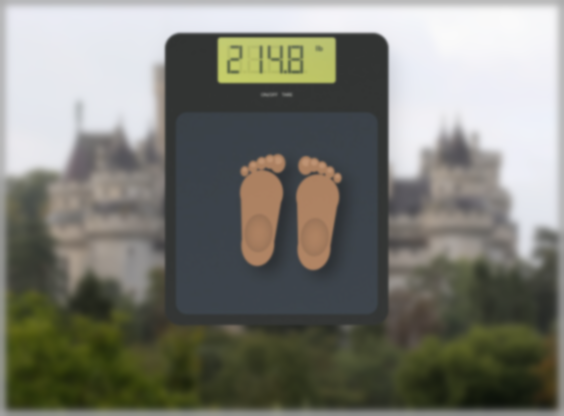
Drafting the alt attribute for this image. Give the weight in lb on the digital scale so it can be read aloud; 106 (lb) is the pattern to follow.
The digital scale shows 214.8 (lb)
